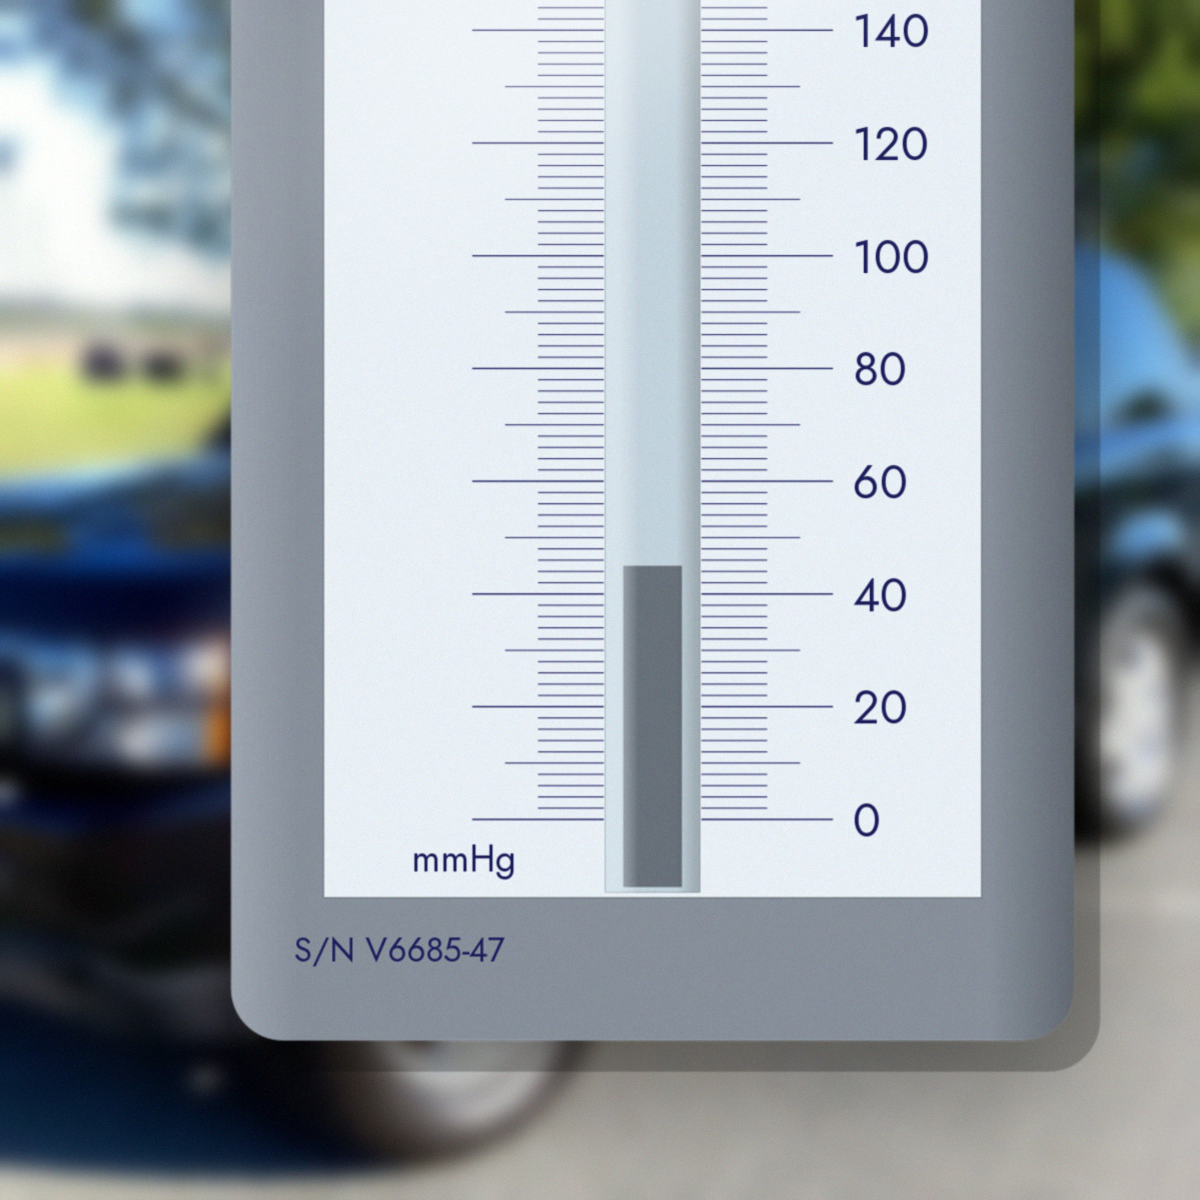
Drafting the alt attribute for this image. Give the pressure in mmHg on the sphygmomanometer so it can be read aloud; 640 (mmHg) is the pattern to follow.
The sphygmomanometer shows 45 (mmHg)
